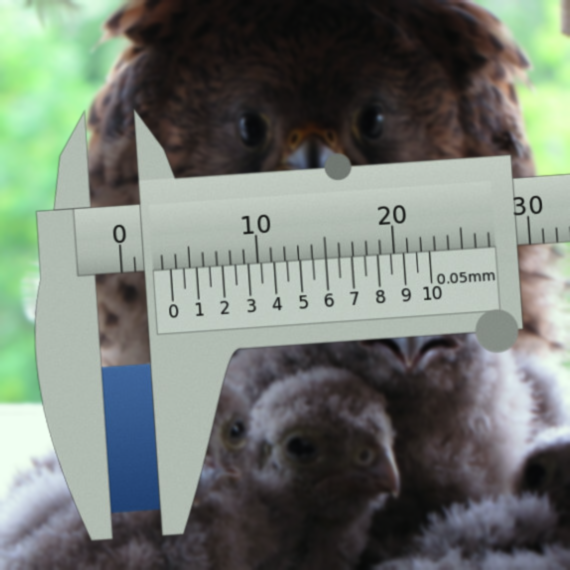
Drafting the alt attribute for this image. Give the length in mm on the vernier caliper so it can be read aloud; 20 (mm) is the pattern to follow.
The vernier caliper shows 3.6 (mm)
